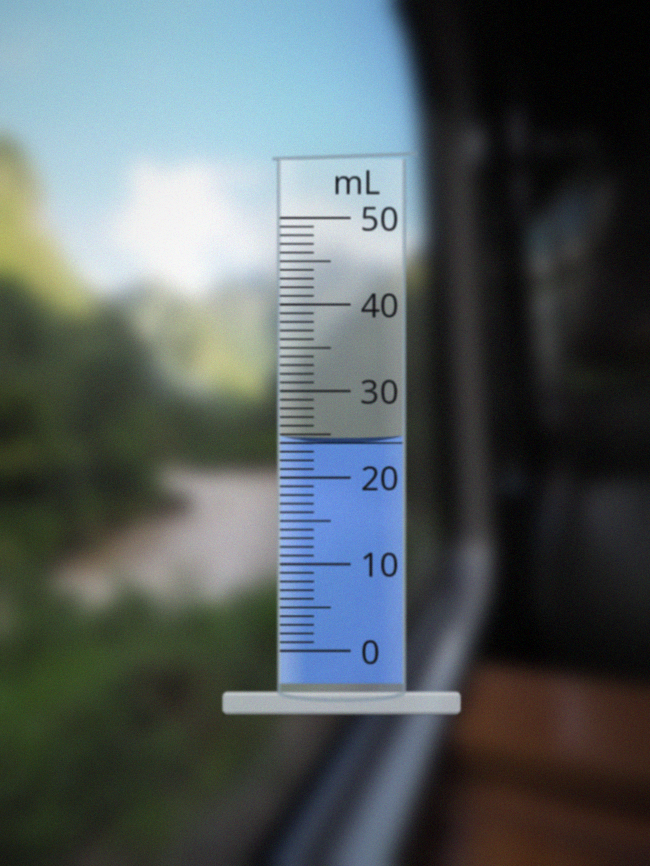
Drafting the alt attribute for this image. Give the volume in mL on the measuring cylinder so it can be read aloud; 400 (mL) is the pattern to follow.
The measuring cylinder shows 24 (mL)
